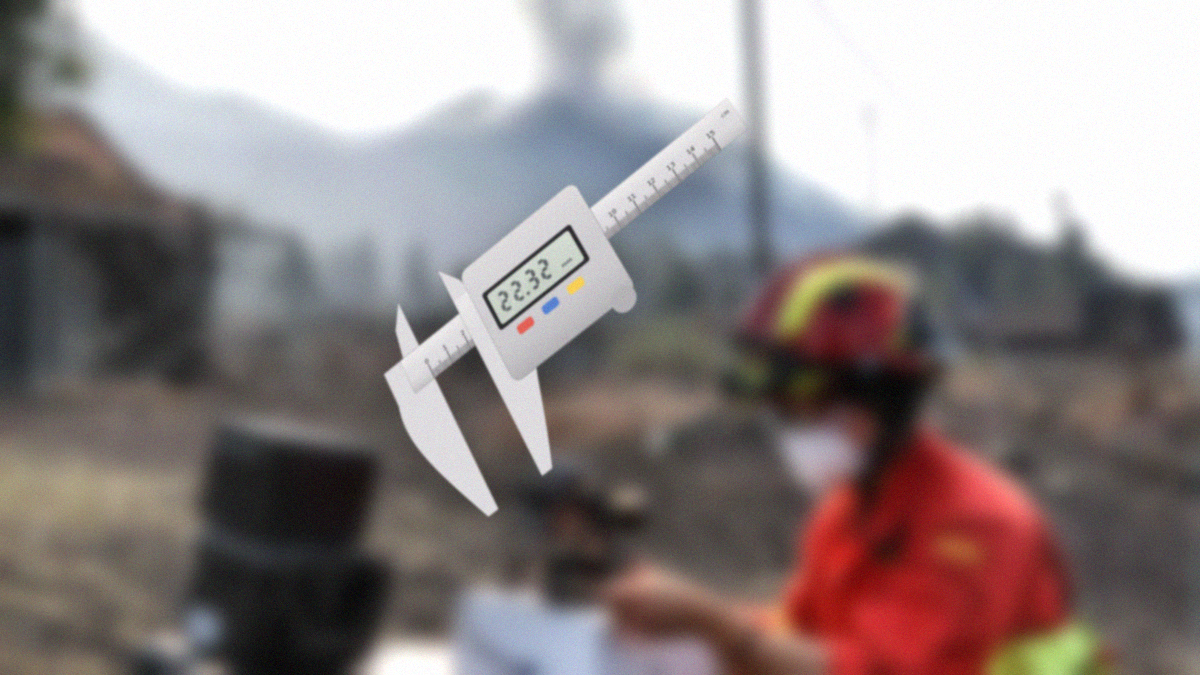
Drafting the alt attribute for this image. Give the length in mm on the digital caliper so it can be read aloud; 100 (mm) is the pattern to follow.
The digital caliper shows 22.32 (mm)
